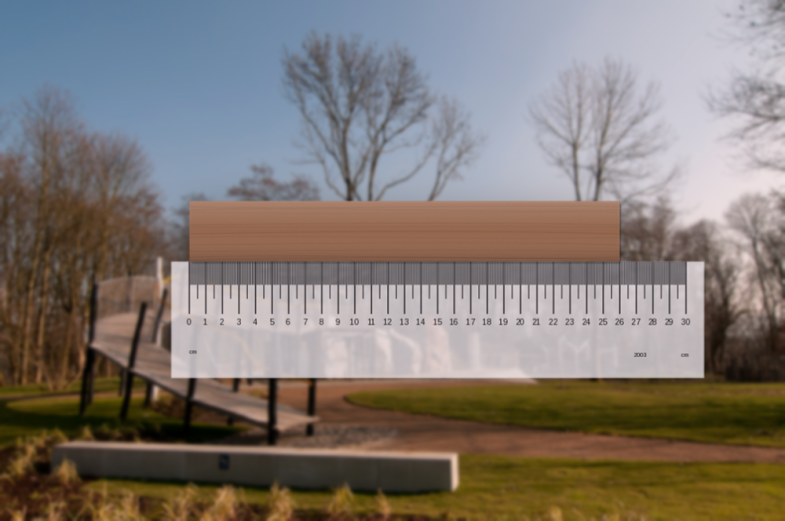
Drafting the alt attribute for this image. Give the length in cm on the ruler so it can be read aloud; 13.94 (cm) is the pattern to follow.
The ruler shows 26 (cm)
